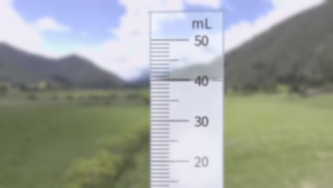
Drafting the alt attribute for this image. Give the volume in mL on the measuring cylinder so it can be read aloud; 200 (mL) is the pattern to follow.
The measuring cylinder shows 40 (mL)
